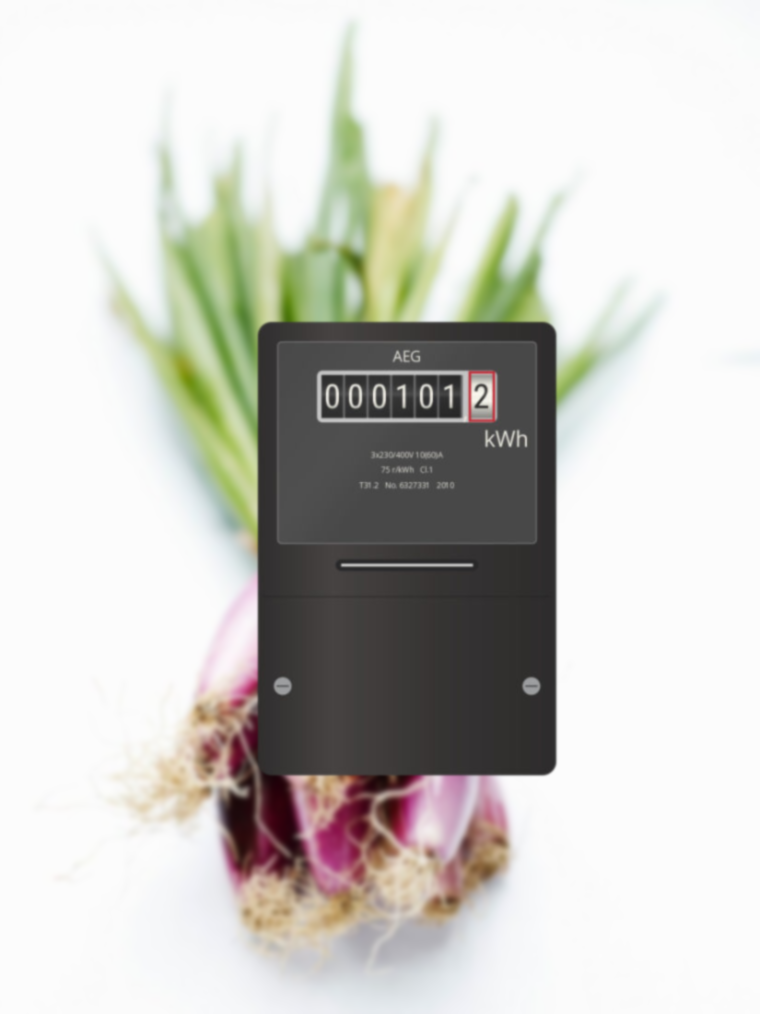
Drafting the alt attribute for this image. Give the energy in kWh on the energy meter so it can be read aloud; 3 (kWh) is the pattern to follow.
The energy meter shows 101.2 (kWh)
